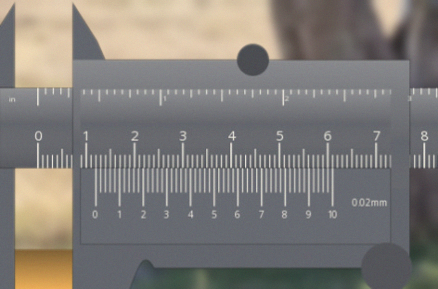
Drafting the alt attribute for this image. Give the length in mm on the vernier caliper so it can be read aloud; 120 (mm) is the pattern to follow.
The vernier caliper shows 12.0 (mm)
